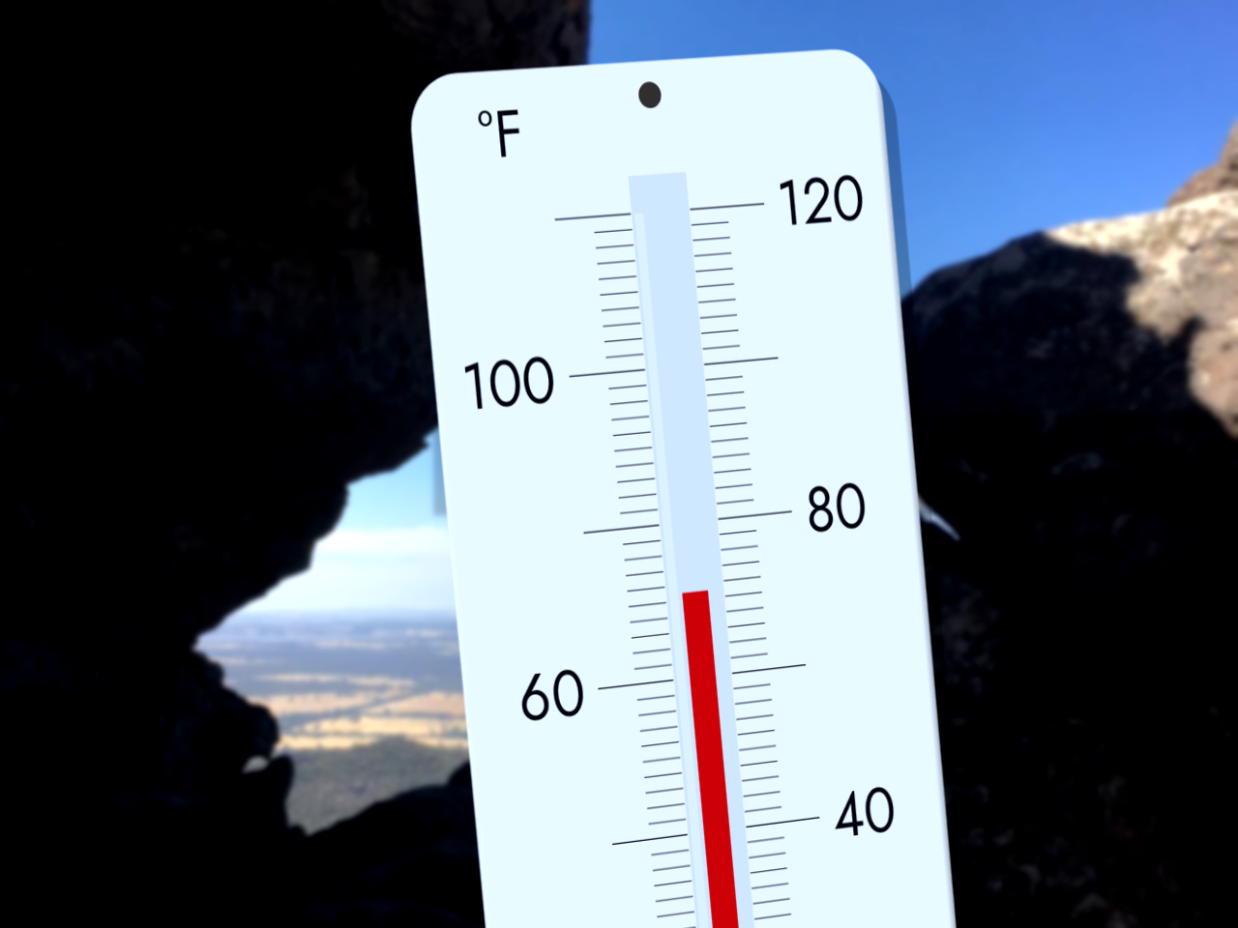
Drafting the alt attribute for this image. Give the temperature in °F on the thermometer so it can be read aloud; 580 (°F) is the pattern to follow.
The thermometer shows 71 (°F)
